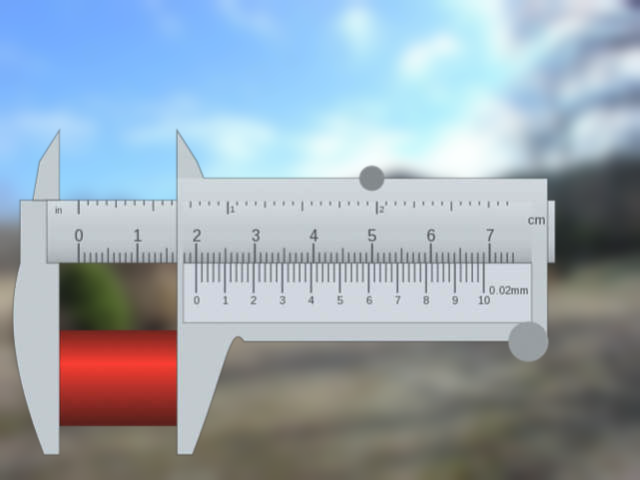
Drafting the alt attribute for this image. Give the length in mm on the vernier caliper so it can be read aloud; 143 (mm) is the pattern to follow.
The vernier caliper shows 20.0 (mm)
